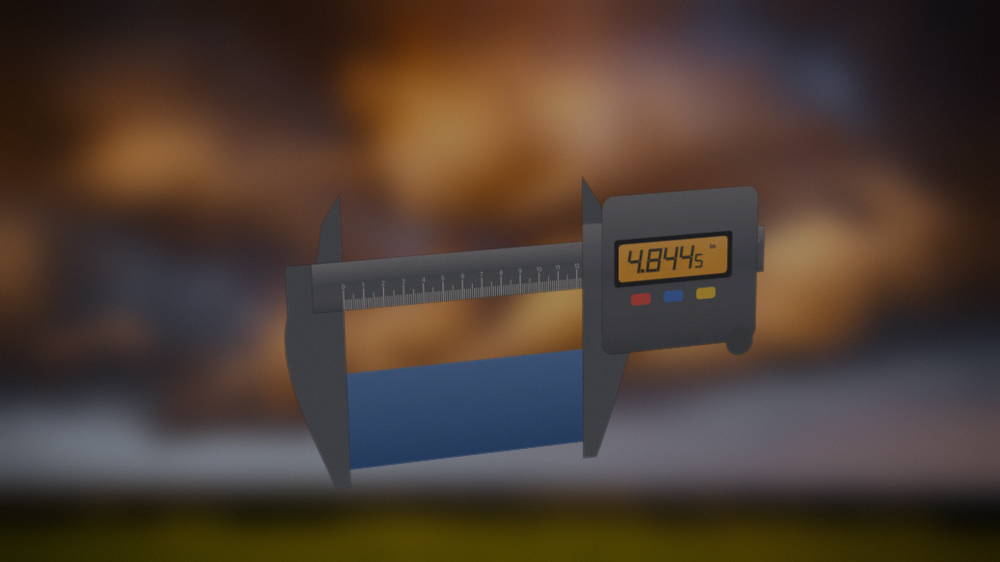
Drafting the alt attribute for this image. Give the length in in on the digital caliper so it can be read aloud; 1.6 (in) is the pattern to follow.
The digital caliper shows 4.8445 (in)
